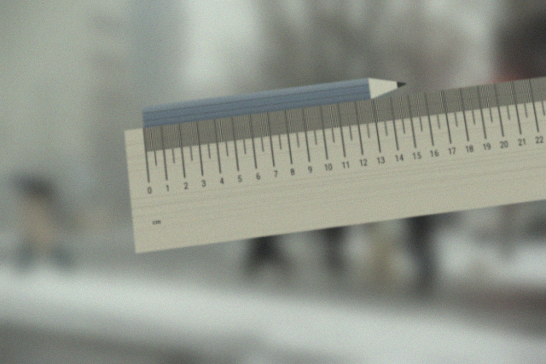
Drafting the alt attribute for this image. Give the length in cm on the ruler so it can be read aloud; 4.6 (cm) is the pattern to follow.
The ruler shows 15 (cm)
